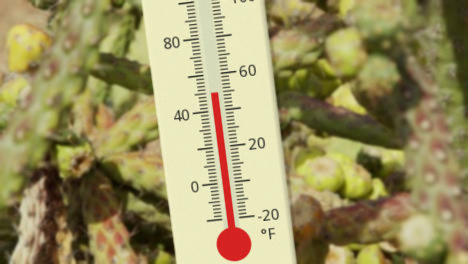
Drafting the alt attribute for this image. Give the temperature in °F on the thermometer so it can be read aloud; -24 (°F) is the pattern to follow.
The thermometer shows 50 (°F)
